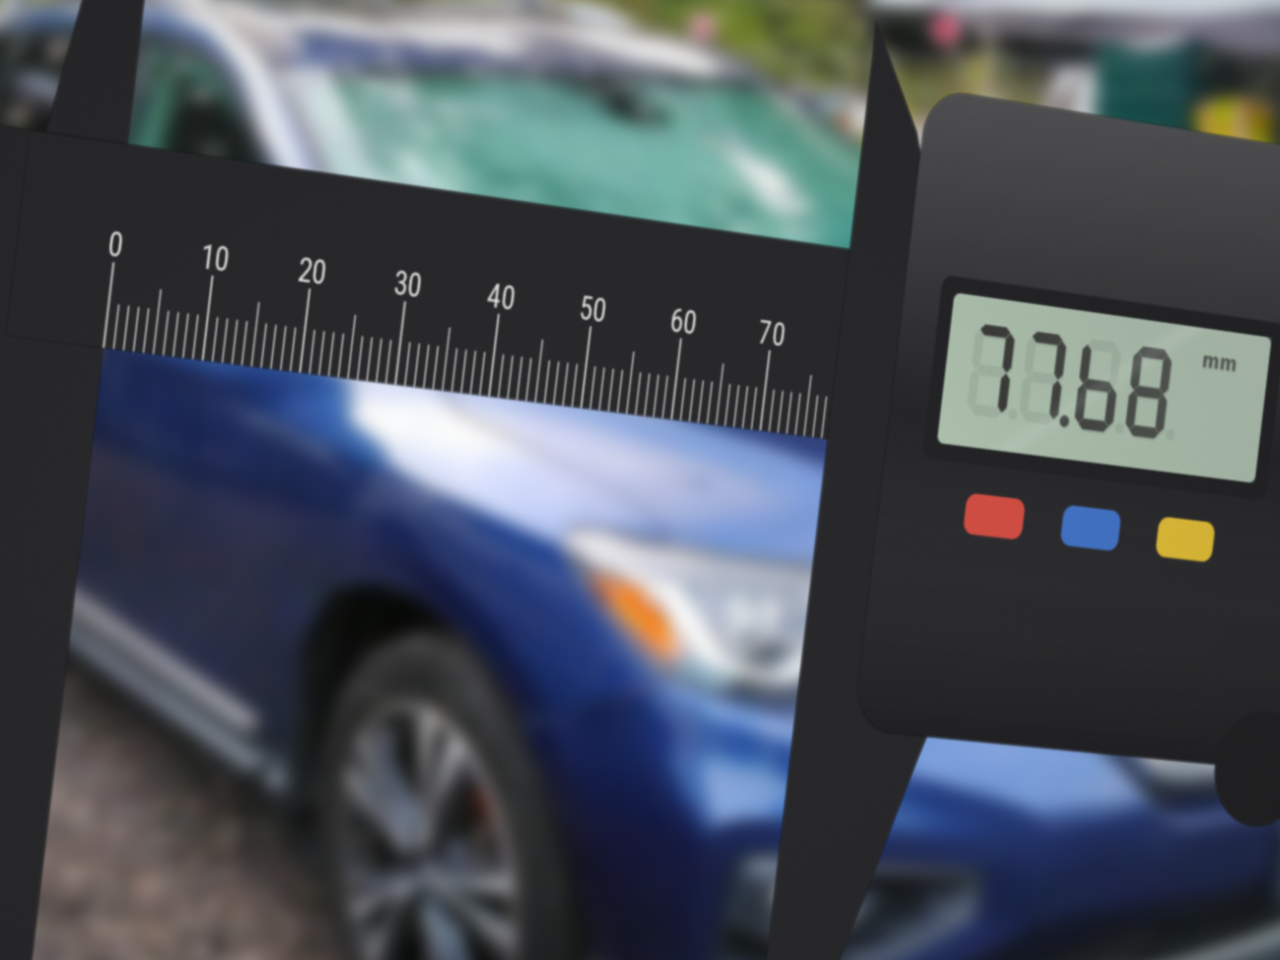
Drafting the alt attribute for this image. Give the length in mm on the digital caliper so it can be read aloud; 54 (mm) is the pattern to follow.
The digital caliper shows 77.68 (mm)
